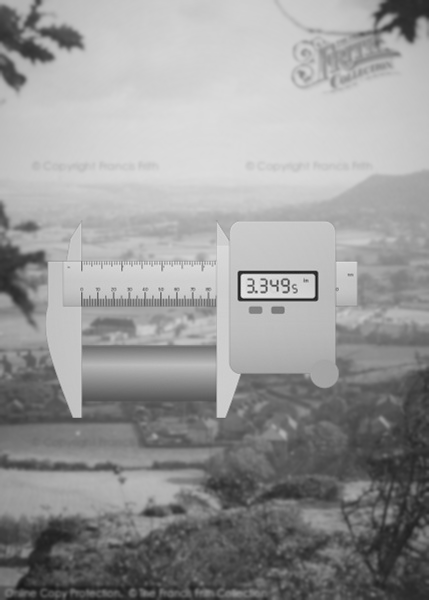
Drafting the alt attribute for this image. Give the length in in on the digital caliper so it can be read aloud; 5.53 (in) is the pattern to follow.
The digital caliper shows 3.3495 (in)
